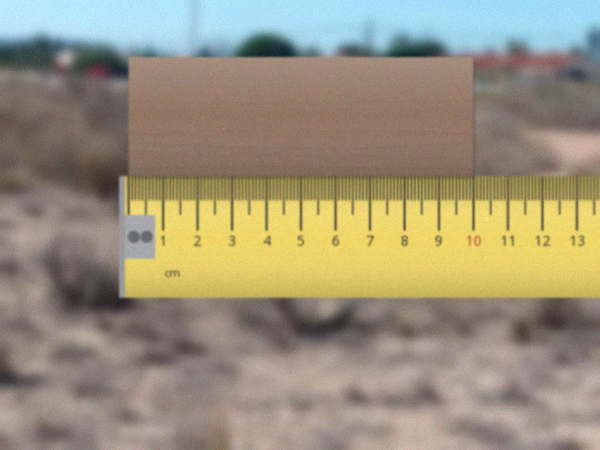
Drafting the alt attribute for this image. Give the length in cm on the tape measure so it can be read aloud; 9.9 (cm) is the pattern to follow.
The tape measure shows 10 (cm)
